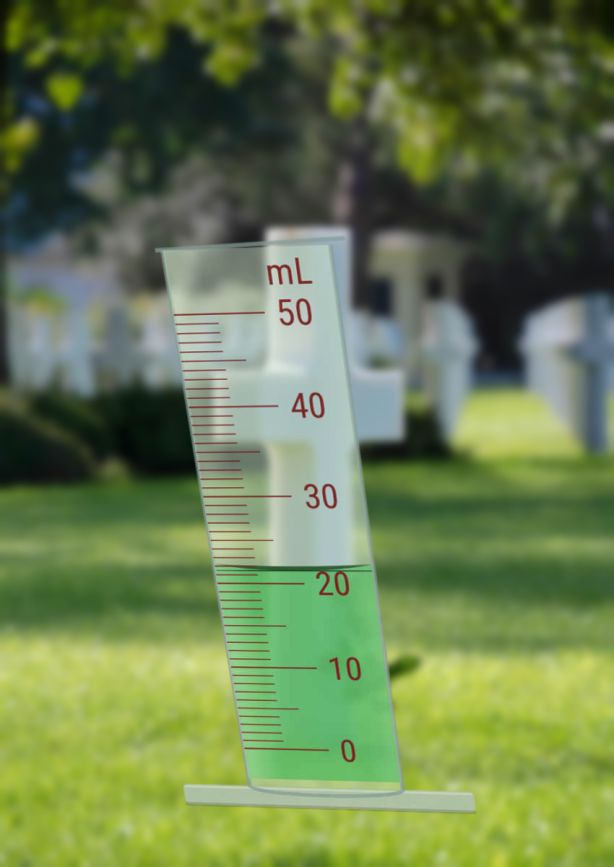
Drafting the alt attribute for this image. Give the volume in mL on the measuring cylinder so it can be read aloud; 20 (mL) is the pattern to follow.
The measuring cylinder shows 21.5 (mL)
